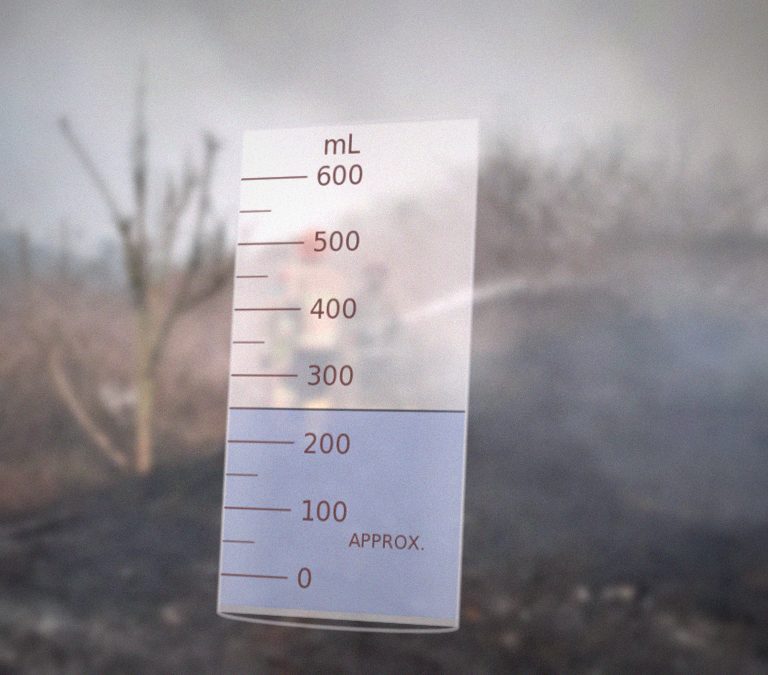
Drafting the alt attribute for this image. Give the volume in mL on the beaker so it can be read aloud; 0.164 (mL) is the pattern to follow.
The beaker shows 250 (mL)
